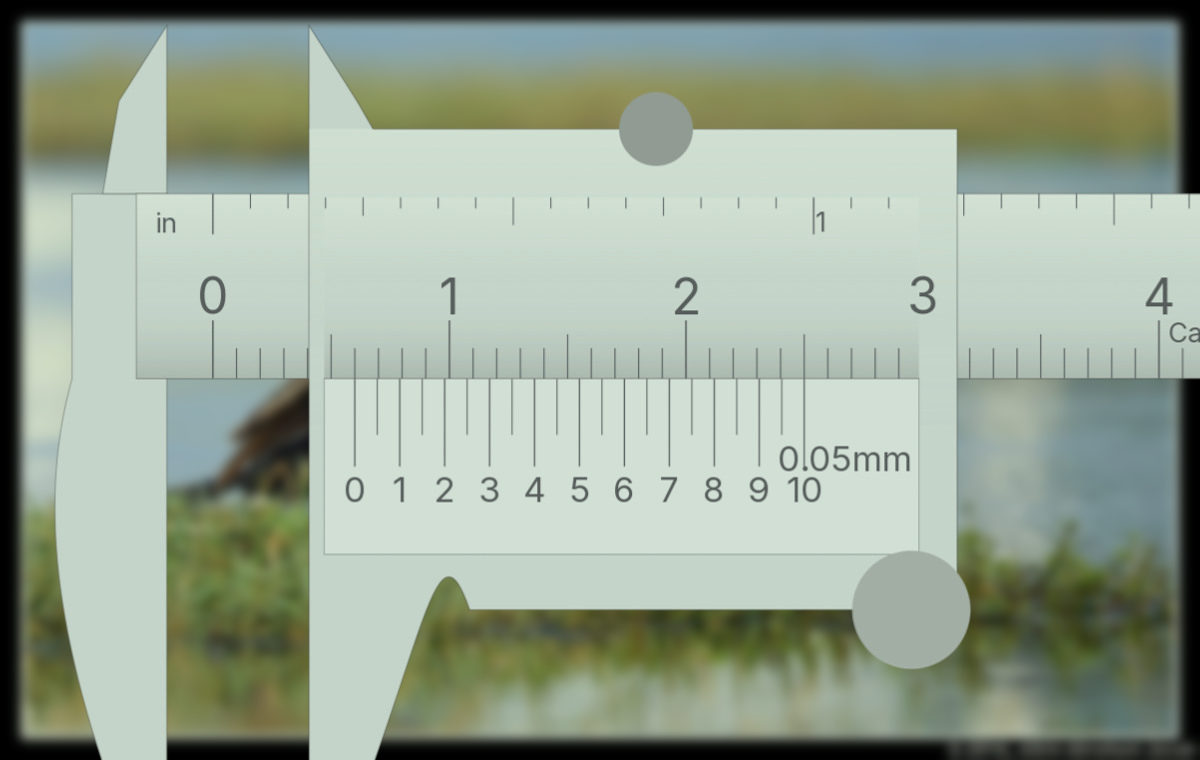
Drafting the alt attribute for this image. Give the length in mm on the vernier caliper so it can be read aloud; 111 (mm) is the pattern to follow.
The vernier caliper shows 6.0 (mm)
